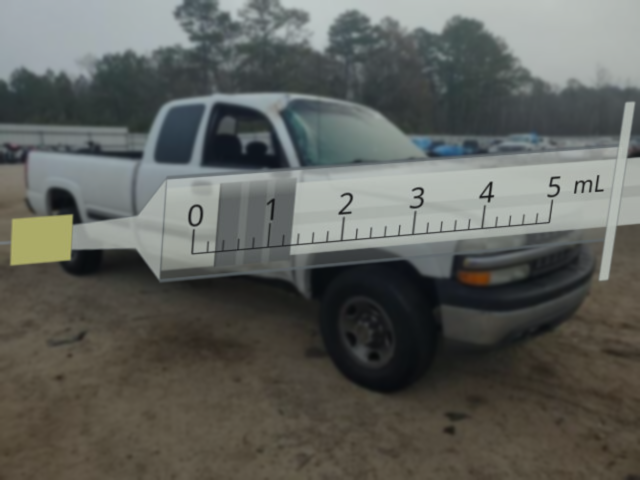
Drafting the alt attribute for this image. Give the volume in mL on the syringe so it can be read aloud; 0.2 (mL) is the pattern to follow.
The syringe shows 0.3 (mL)
